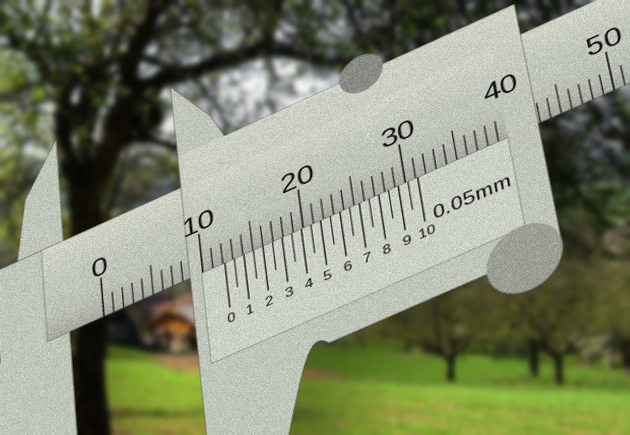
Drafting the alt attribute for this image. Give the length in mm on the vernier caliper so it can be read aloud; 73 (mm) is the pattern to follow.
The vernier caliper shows 12.2 (mm)
